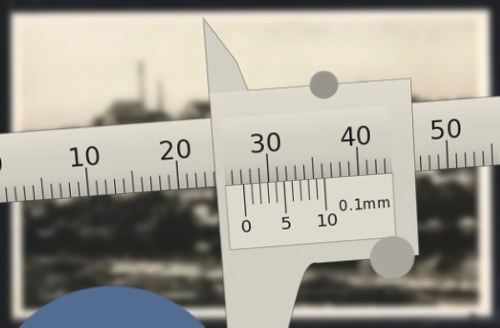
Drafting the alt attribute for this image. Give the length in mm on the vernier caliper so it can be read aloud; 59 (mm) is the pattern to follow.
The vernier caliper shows 27.2 (mm)
